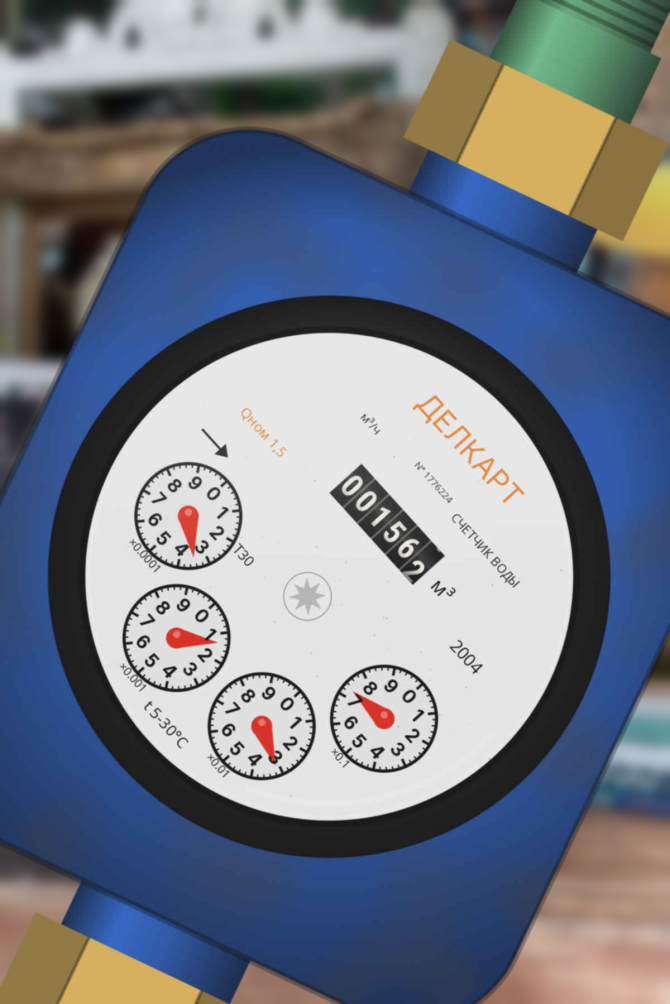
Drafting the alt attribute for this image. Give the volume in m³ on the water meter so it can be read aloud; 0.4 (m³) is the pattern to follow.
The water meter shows 1561.7313 (m³)
